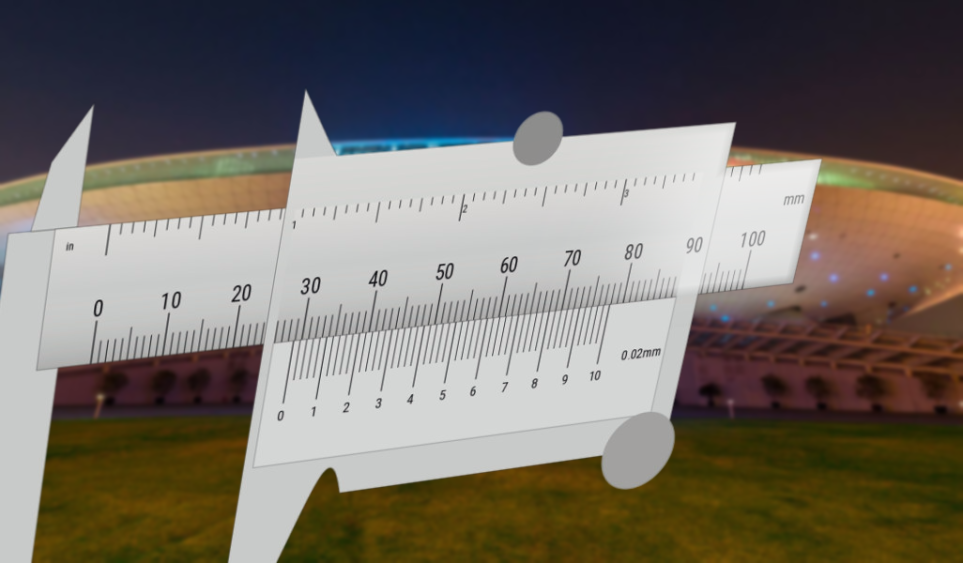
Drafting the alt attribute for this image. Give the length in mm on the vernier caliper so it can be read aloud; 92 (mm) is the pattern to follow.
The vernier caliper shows 28.8 (mm)
